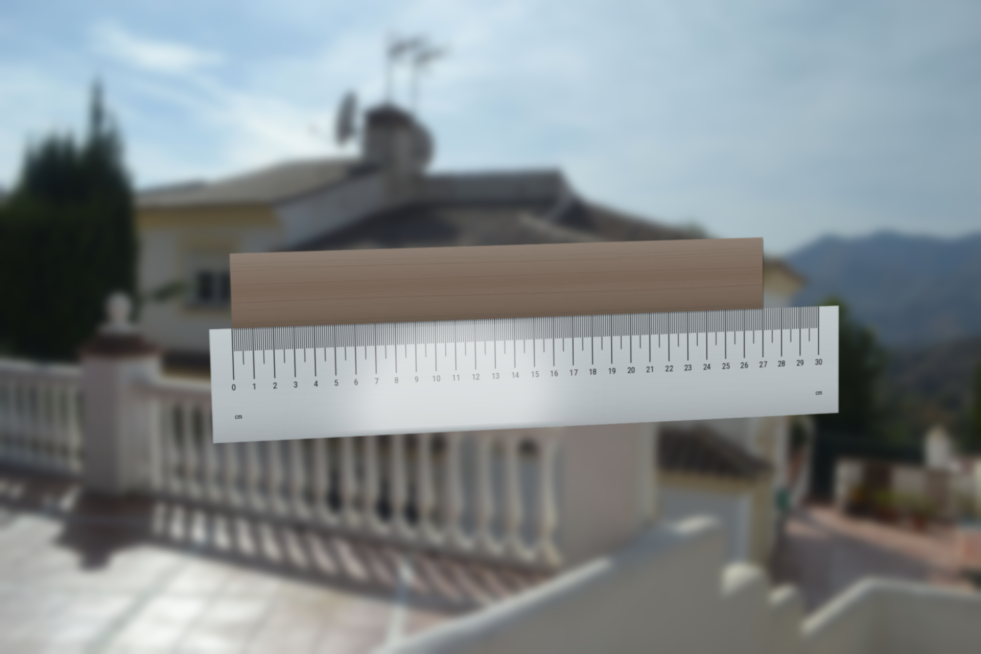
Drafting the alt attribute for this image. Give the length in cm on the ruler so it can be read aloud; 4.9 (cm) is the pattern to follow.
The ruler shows 27 (cm)
